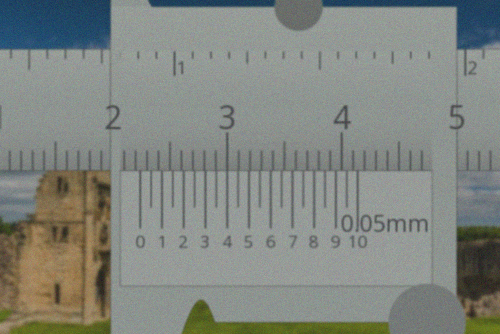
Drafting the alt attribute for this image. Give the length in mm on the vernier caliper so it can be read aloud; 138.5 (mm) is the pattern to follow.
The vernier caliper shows 22.4 (mm)
